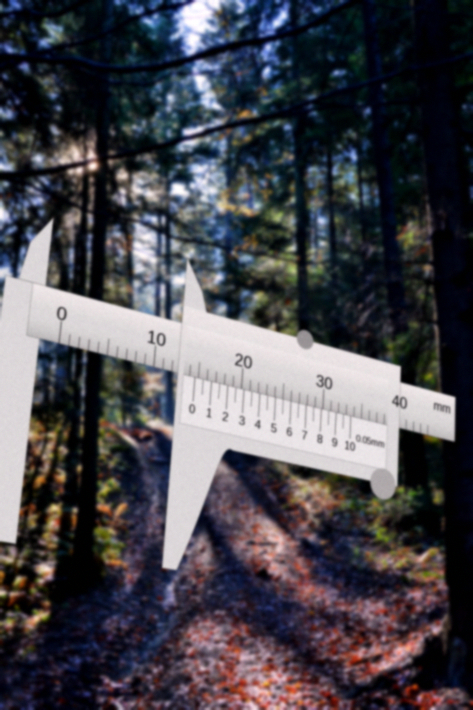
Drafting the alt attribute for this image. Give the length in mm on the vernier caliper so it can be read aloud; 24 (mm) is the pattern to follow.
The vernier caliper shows 14.6 (mm)
